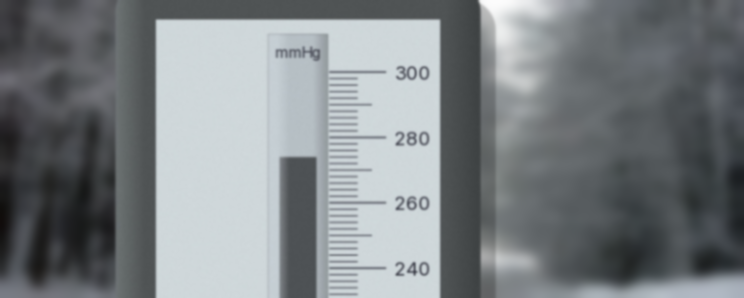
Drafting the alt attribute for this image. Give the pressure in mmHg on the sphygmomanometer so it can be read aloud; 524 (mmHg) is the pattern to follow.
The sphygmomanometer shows 274 (mmHg)
